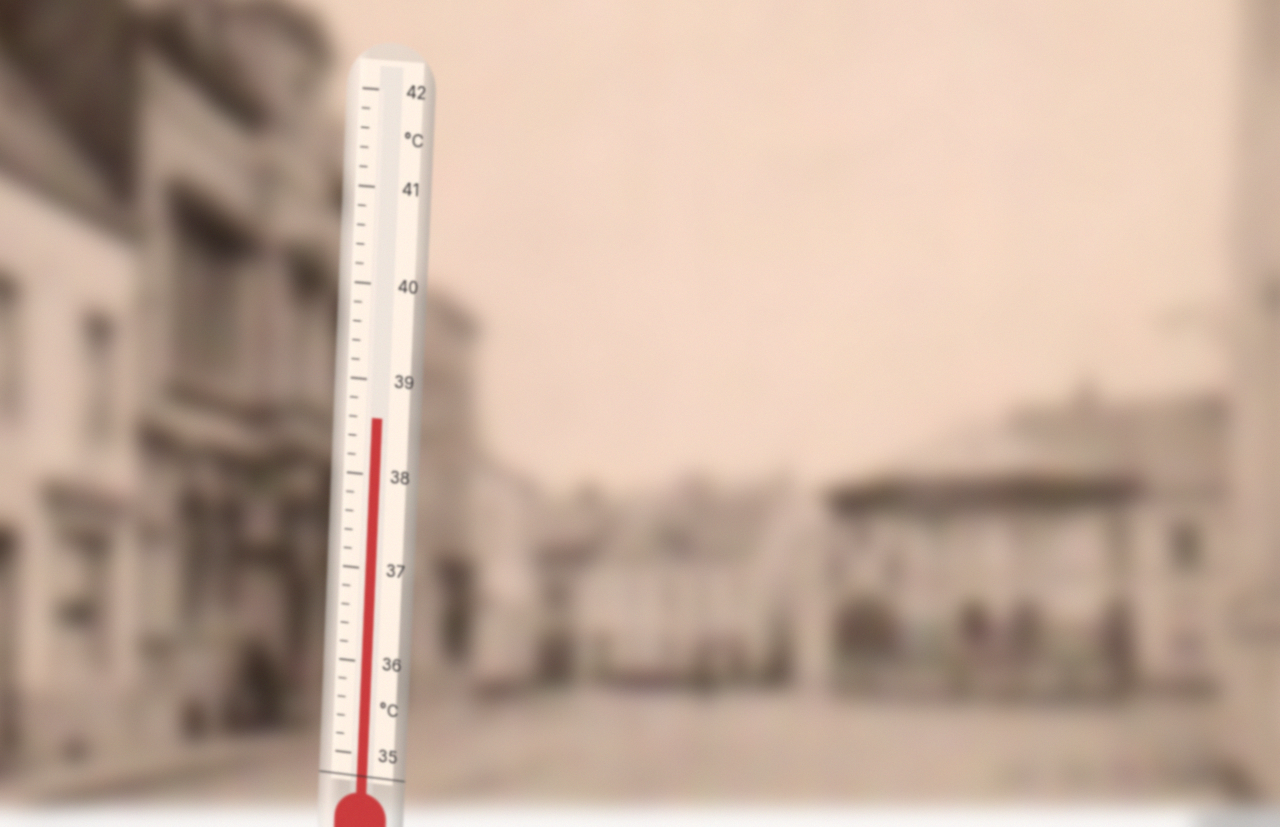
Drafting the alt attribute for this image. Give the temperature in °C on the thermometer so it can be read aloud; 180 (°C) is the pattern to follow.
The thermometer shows 38.6 (°C)
